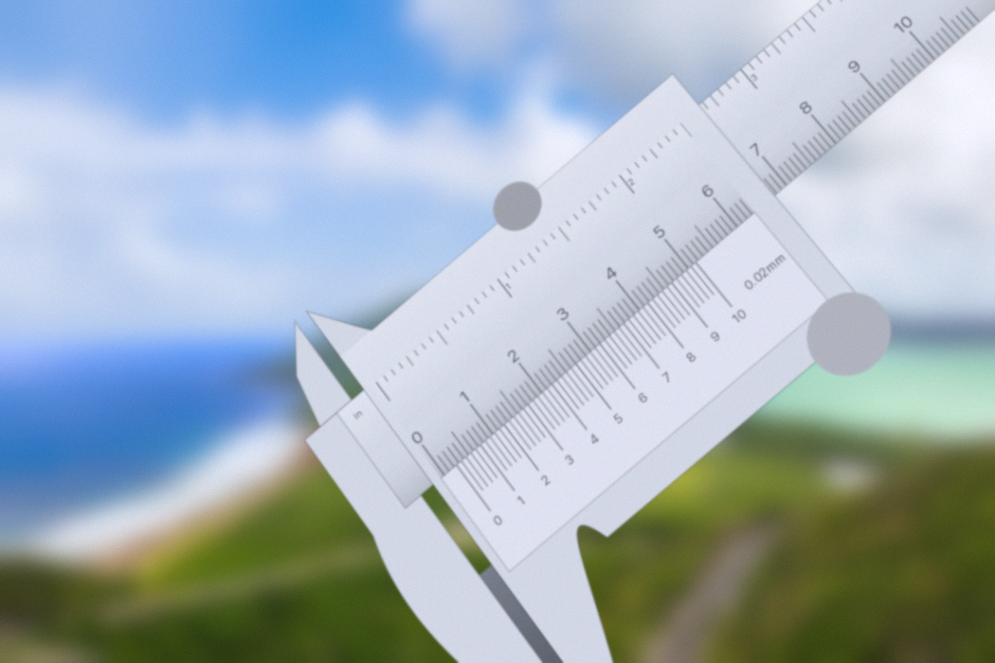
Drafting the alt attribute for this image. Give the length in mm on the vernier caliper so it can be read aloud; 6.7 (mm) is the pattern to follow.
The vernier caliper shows 2.5 (mm)
